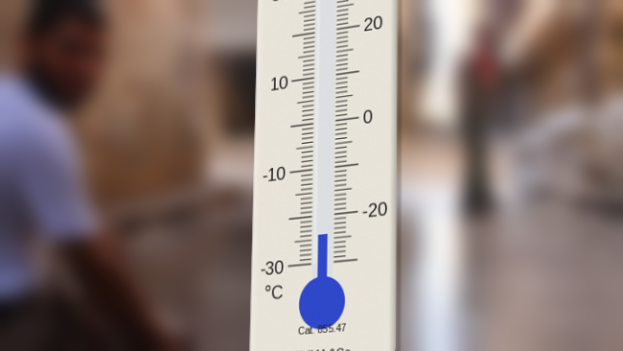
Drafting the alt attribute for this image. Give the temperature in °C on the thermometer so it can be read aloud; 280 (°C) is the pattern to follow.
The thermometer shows -24 (°C)
